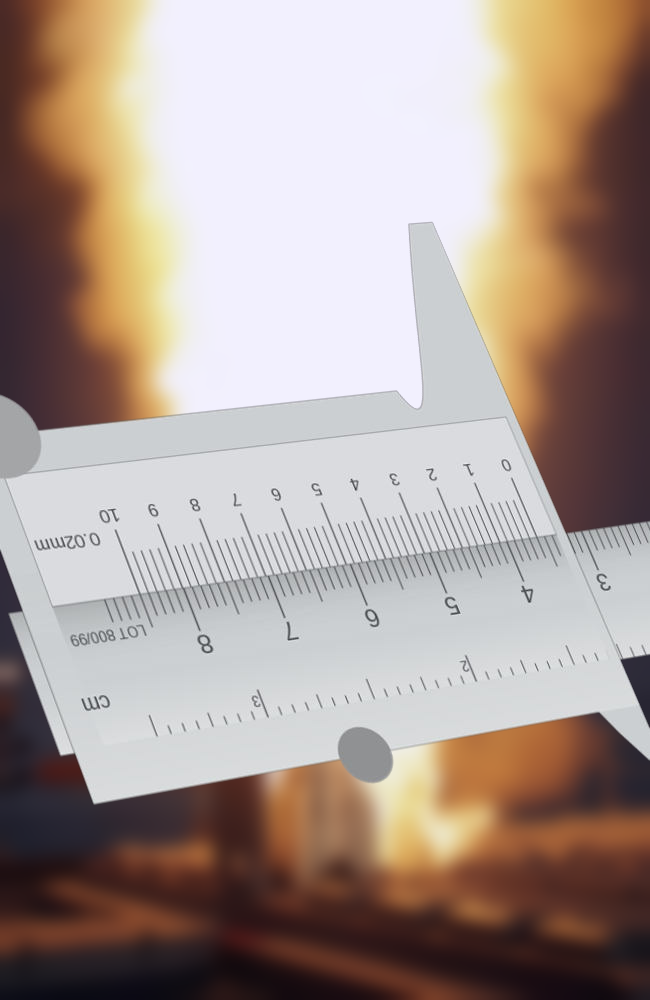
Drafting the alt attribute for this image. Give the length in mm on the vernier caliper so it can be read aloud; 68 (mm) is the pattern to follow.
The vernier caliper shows 36.0 (mm)
